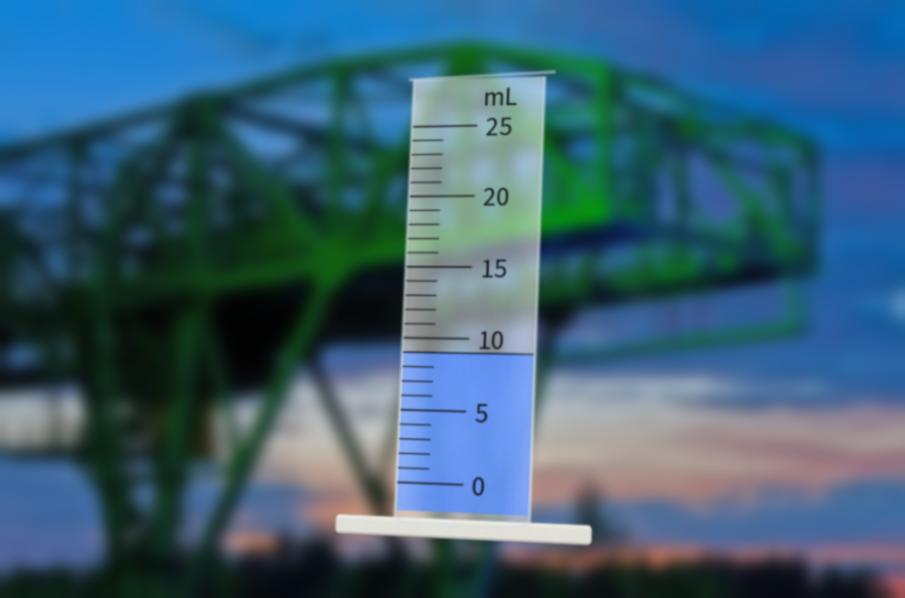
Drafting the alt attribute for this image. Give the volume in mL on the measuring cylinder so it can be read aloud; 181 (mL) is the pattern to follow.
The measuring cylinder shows 9 (mL)
